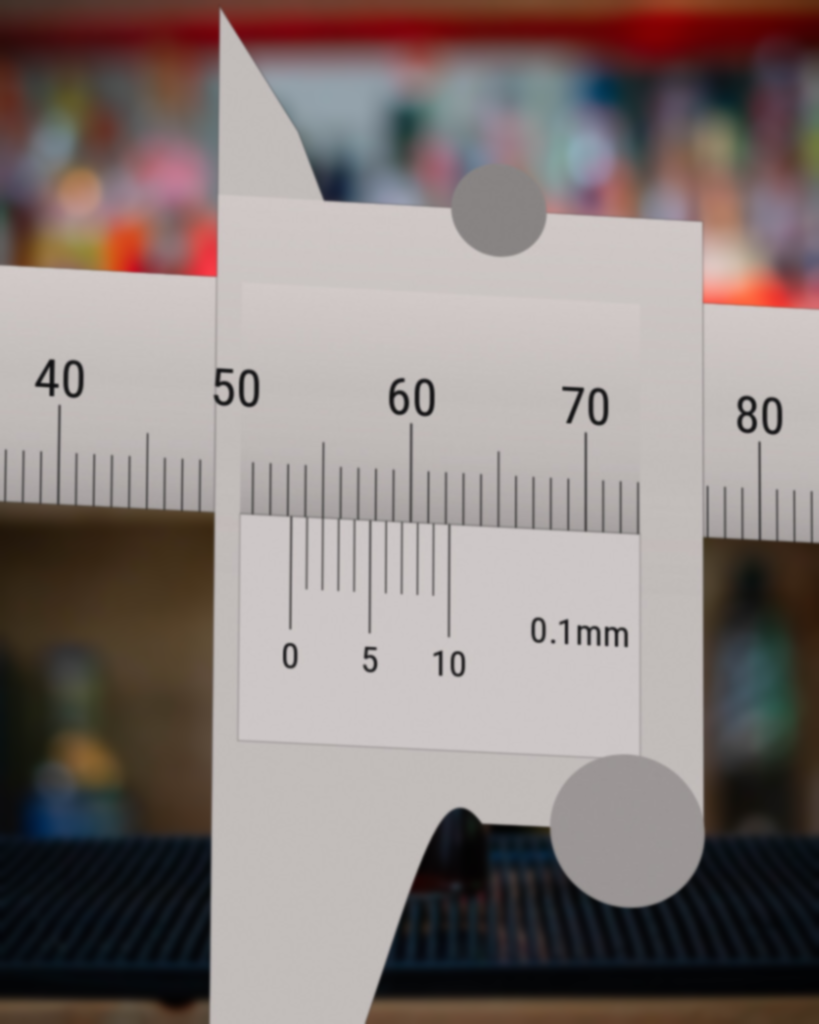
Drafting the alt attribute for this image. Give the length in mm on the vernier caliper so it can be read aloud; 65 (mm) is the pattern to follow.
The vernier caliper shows 53.2 (mm)
